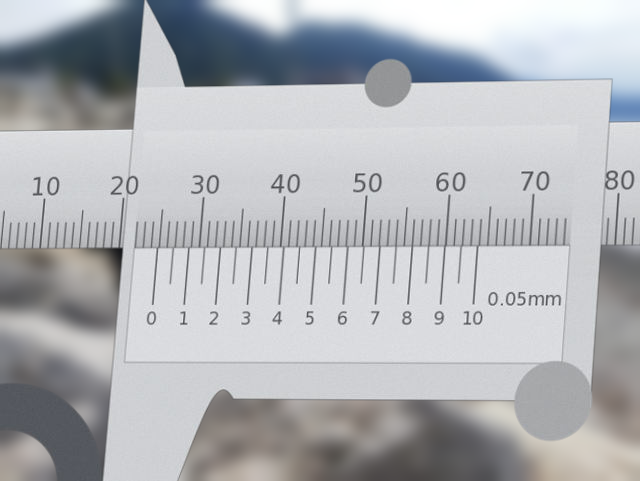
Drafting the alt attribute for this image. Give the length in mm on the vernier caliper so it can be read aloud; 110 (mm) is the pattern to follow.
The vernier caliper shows 24.8 (mm)
